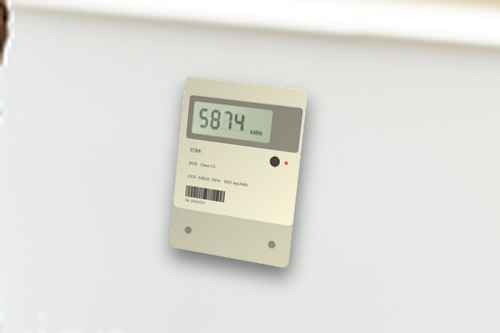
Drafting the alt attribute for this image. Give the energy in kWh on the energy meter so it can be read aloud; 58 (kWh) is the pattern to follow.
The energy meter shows 5874 (kWh)
